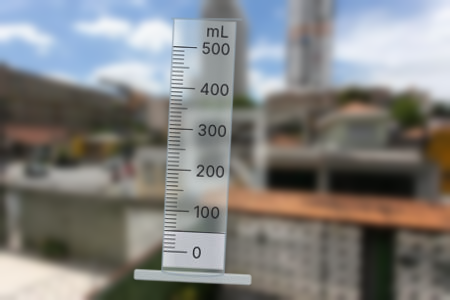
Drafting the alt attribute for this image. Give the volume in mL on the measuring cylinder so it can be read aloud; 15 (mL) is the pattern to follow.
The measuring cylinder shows 50 (mL)
